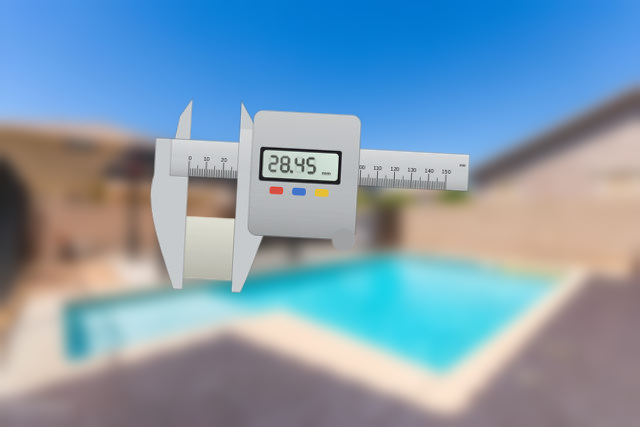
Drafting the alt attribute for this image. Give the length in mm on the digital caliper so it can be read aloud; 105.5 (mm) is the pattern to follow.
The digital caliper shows 28.45 (mm)
